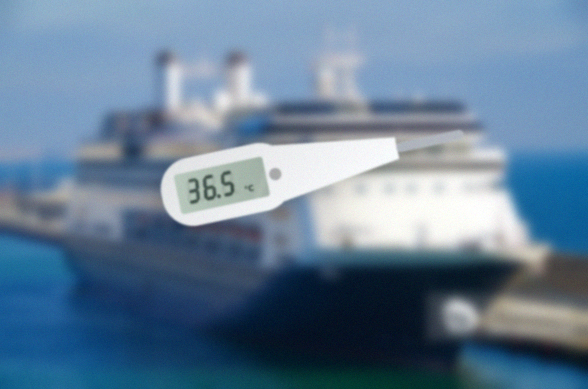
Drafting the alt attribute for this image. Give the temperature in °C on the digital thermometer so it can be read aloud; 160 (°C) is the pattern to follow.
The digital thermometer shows 36.5 (°C)
